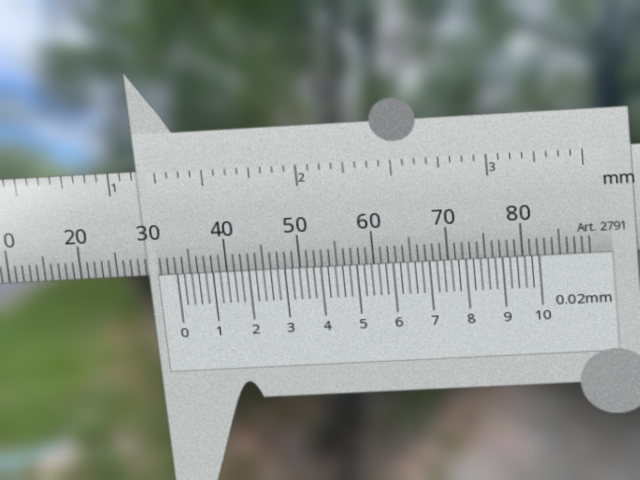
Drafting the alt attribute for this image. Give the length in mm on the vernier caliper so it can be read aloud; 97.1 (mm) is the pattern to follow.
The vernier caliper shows 33.2 (mm)
